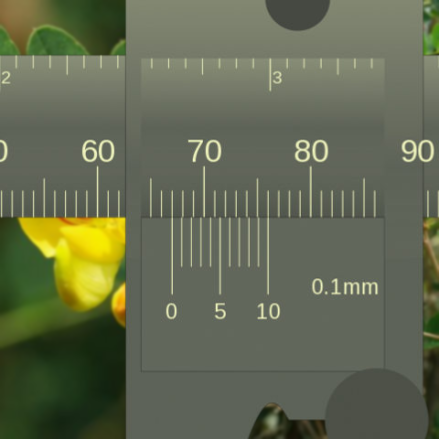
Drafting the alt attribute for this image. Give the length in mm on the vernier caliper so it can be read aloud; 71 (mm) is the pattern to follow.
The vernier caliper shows 67.0 (mm)
